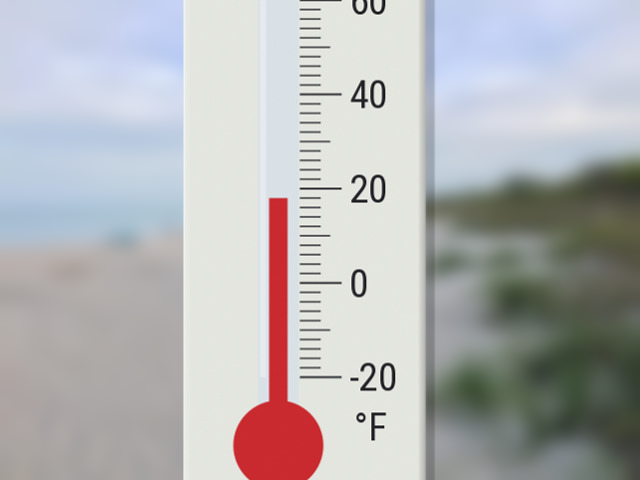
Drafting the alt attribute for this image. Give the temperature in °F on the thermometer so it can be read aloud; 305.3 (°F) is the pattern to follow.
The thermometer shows 18 (°F)
